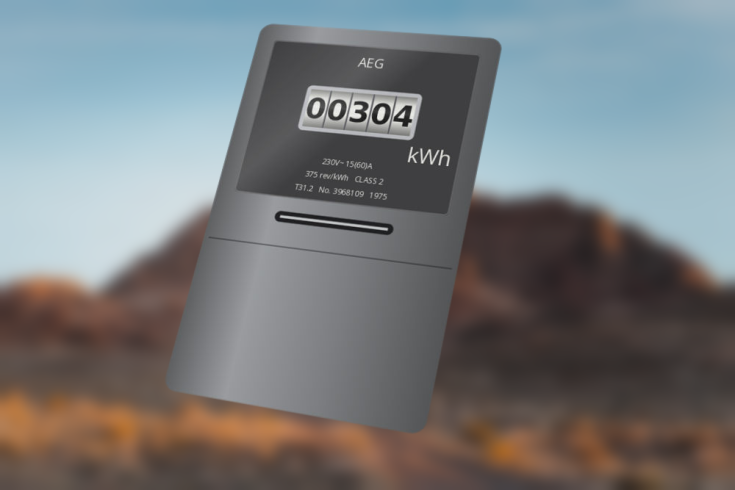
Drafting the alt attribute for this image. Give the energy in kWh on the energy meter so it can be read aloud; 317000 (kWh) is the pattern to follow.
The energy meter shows 304 (kWh)
